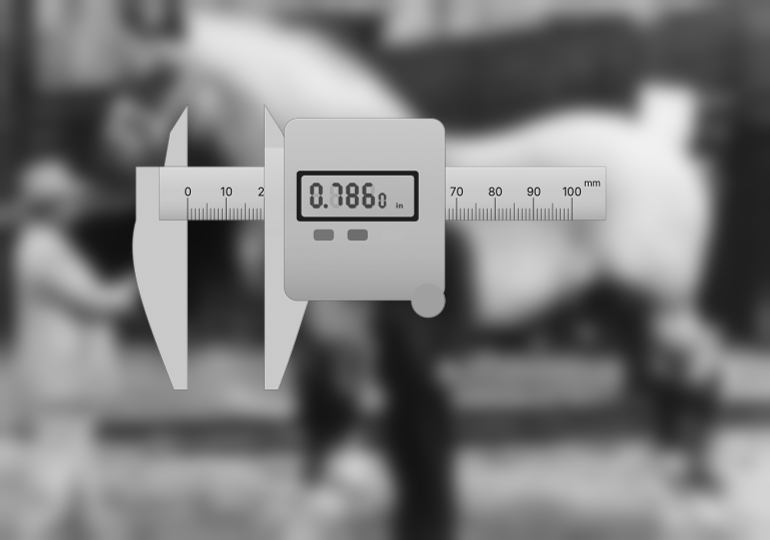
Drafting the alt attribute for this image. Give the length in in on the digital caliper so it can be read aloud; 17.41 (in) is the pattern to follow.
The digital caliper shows 0.7860 (in)
